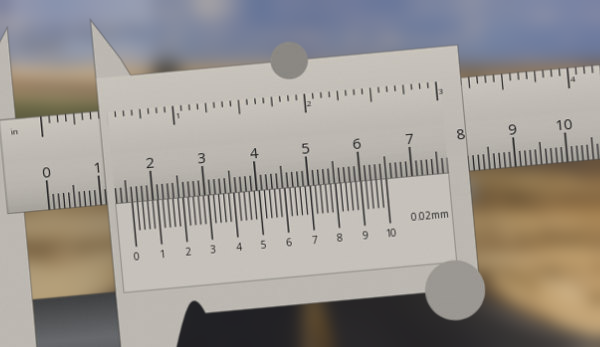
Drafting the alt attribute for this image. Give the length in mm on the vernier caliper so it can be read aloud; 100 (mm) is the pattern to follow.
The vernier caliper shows 16.0 (mm)
